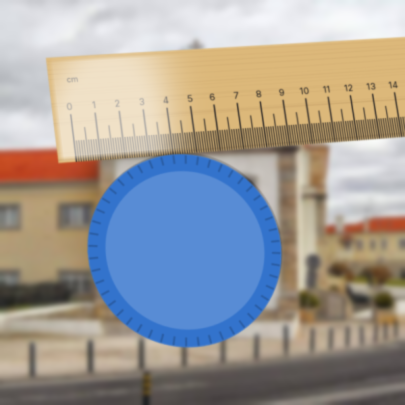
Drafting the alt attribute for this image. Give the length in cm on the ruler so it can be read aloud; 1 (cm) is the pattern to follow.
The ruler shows 8 (cm)
